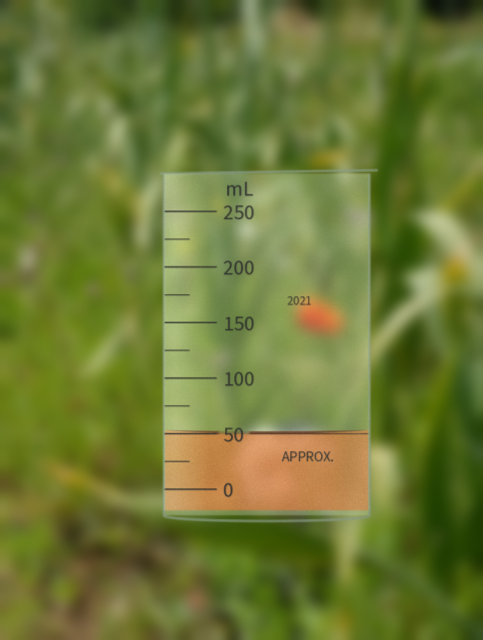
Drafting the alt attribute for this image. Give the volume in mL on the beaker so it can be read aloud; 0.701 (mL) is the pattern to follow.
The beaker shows 50 (mL)
